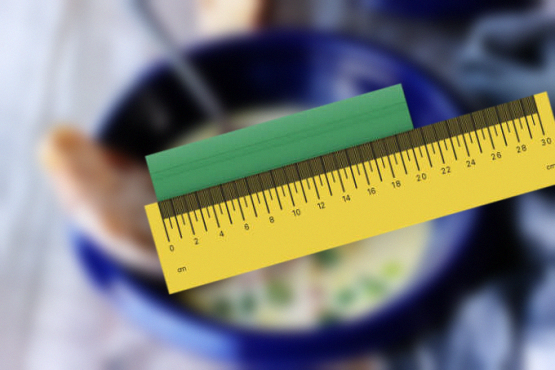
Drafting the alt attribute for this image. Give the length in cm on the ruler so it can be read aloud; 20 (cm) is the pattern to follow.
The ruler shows 20.5 (cm)
